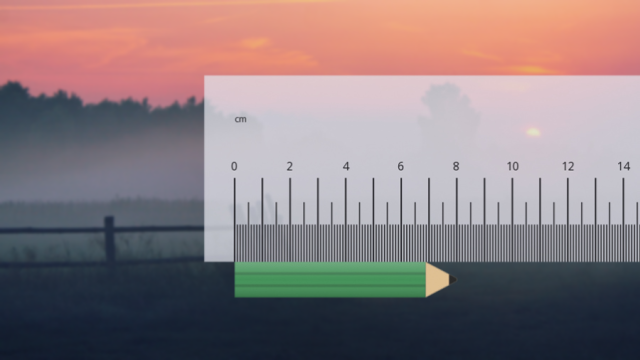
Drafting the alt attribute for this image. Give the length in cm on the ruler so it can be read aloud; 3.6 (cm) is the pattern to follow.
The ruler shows 8 (cm)
